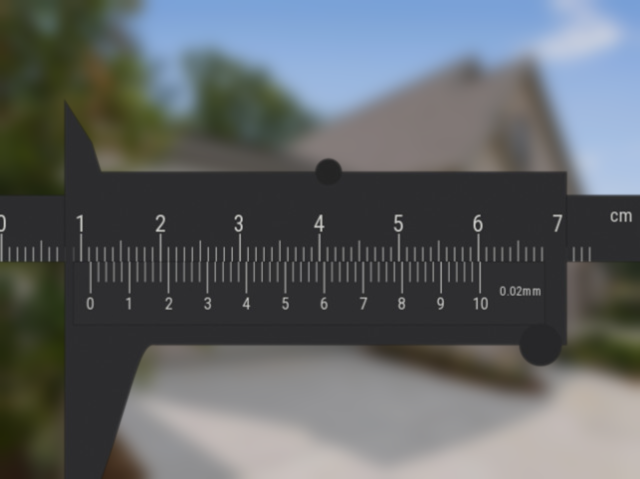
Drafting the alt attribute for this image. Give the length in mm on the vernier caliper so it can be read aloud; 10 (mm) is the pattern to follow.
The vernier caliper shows 11.2 (mm)
